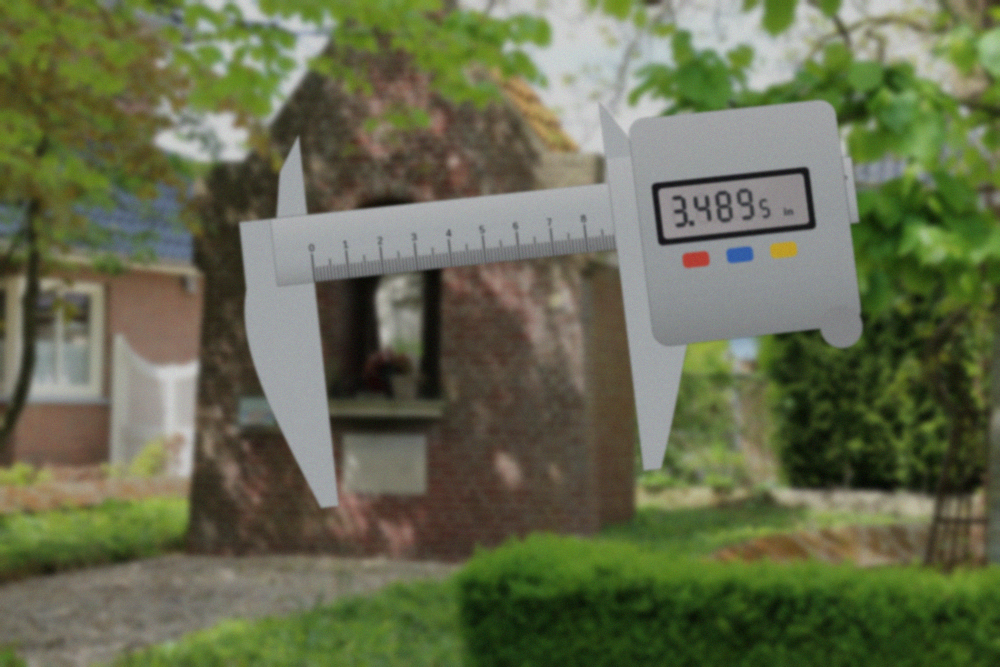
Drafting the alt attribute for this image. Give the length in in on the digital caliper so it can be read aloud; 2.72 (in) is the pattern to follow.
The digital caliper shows 3.4895 (in)
